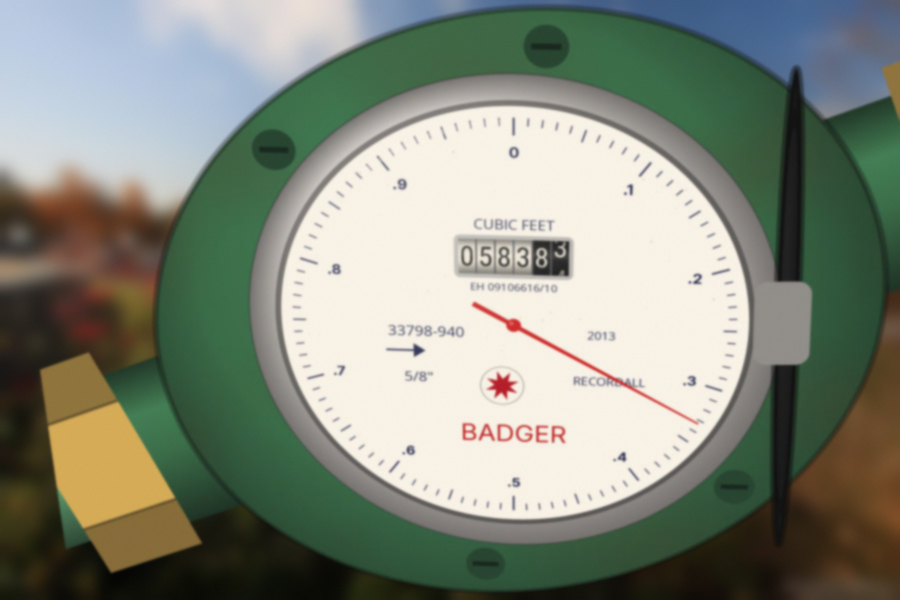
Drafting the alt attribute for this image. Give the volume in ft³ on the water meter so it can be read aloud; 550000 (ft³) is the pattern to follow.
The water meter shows 58383.33 (ft³)
